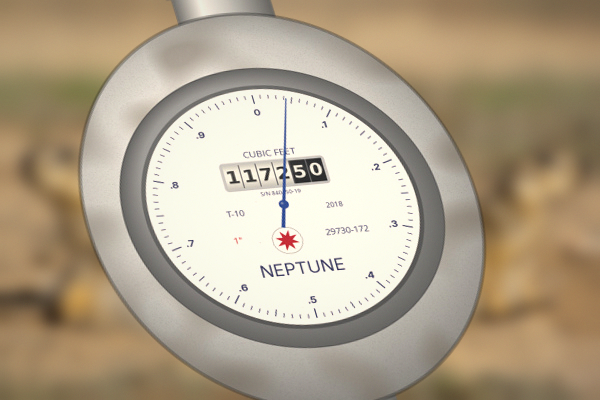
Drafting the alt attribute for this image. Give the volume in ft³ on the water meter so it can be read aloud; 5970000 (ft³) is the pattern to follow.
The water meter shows 117250.04 (ft³)
